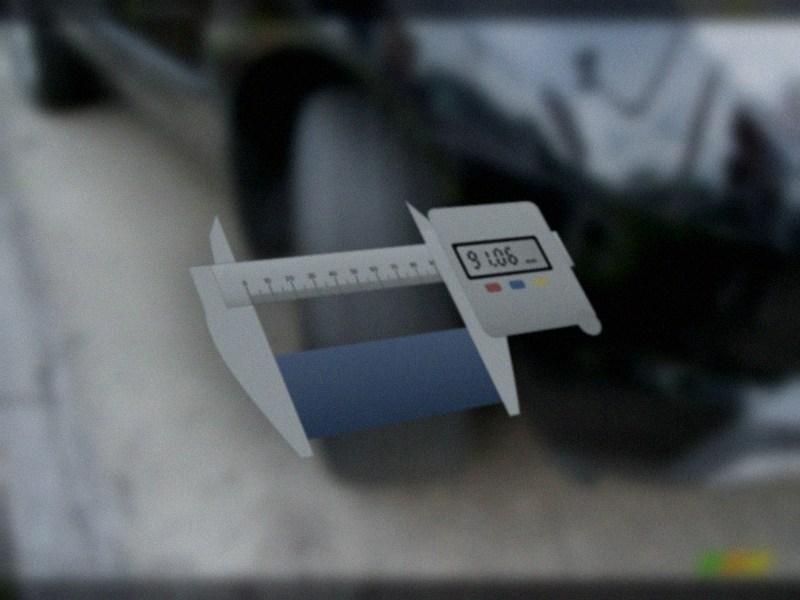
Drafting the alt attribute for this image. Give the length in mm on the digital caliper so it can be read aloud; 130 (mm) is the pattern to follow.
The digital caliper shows 91.06 (mm)
